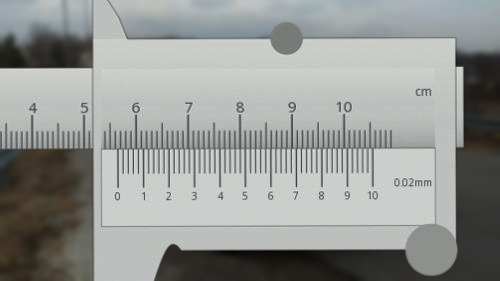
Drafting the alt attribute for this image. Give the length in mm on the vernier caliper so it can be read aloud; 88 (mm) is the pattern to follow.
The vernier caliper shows 56.5 (mm)
